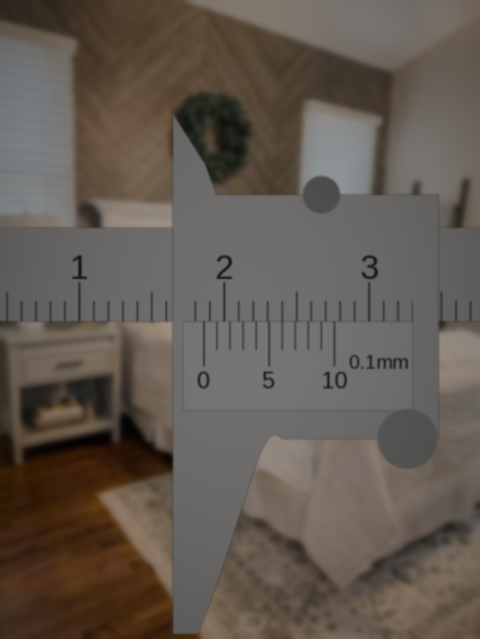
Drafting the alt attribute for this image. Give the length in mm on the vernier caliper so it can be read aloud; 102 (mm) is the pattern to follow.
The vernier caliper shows 18.6 (mm)
